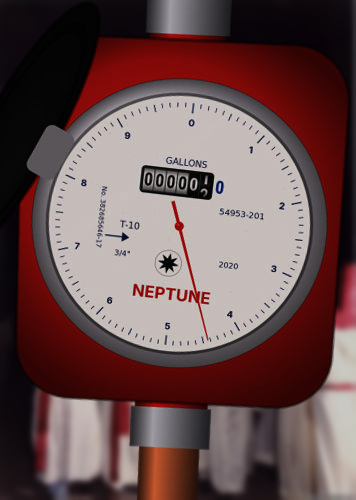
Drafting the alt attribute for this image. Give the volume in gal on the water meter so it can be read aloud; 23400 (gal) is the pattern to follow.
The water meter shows 14.4 (gal)
